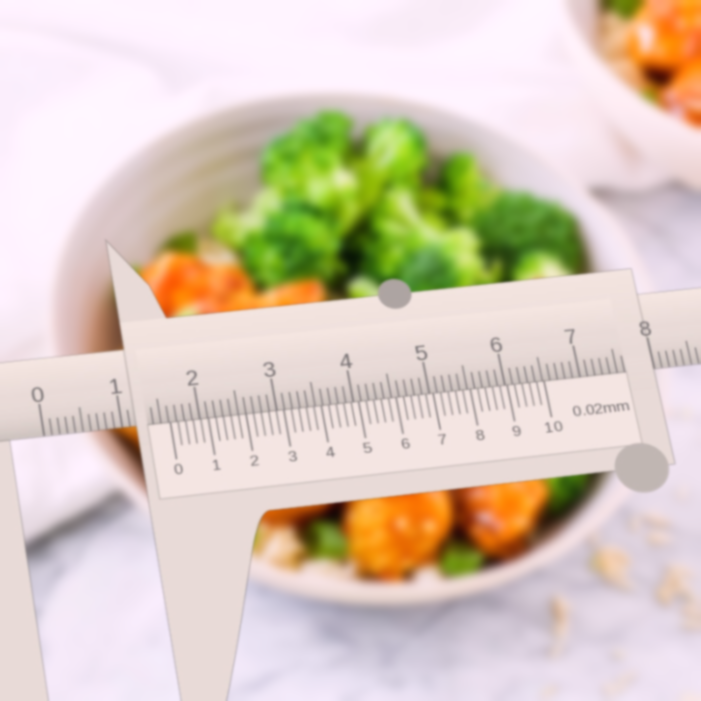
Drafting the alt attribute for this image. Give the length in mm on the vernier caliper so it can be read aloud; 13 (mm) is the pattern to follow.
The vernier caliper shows 16.2 (mm)
